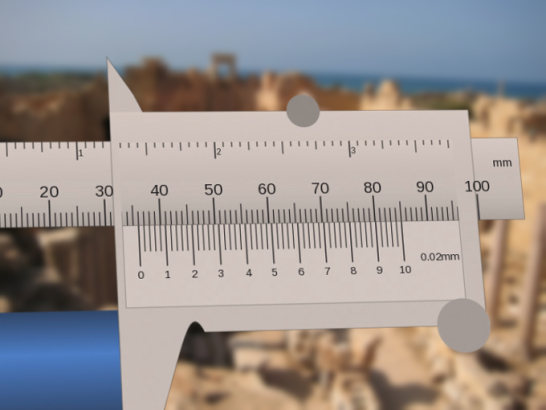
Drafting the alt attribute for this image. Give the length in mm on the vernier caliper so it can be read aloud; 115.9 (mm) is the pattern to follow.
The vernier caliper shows 36.0 (mm)
